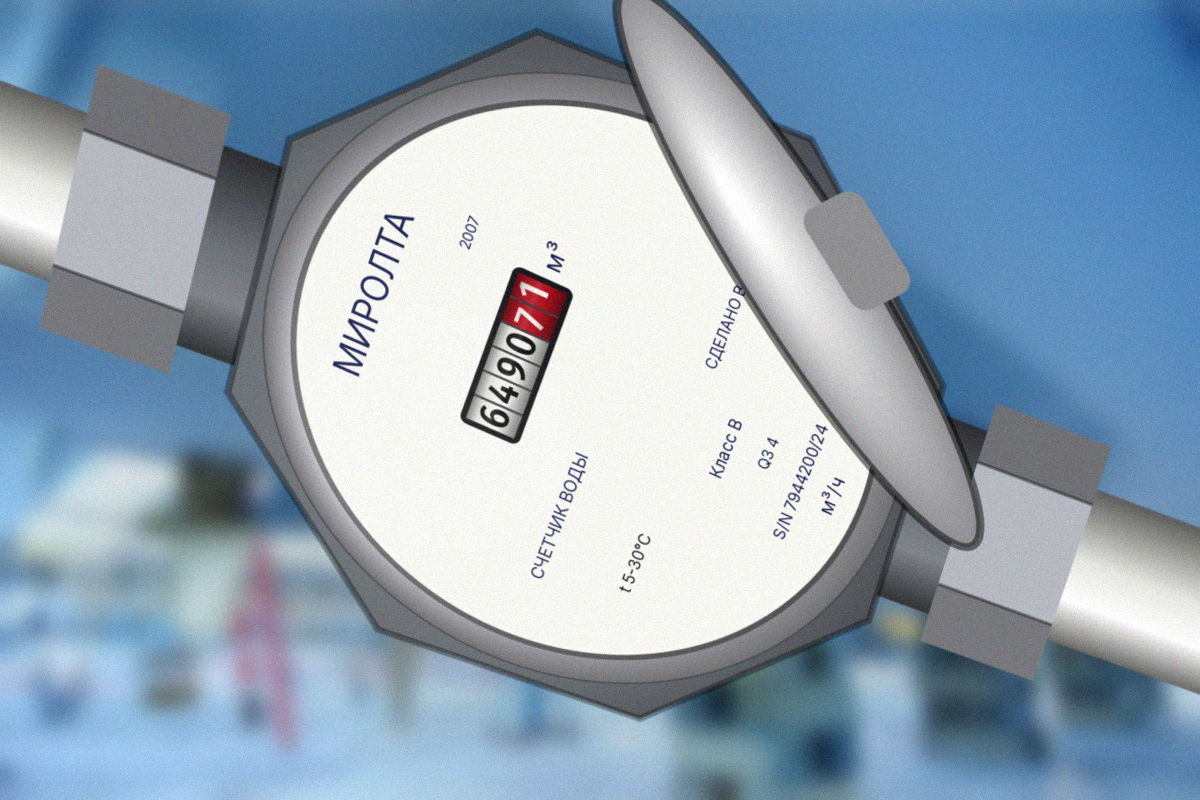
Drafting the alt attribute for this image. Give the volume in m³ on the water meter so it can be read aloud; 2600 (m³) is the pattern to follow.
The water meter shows 6490.71 (m³)
